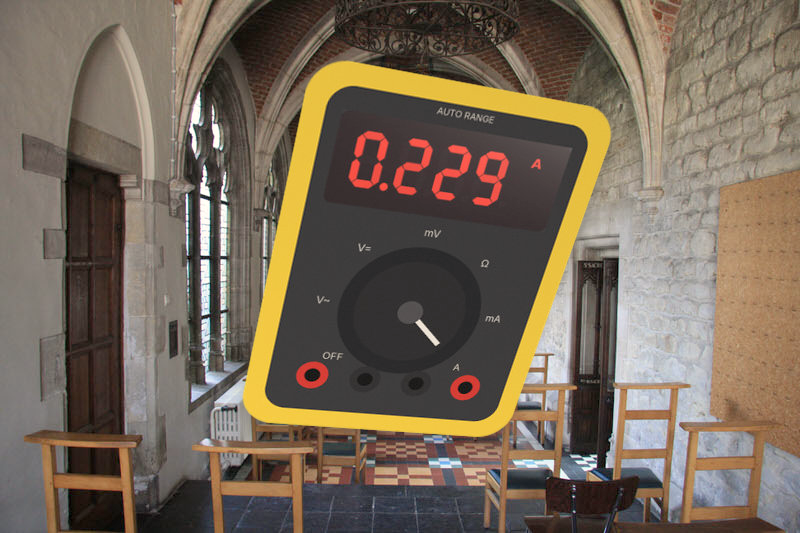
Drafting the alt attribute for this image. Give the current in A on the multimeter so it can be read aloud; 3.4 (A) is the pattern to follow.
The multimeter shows 0.229 (A)
